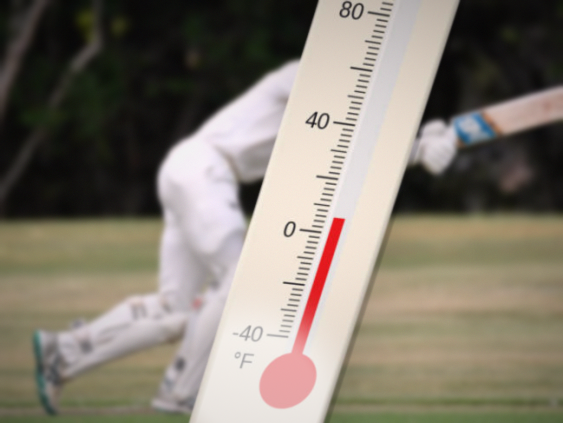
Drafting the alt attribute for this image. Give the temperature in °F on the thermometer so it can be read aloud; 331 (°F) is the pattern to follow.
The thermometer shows 6 (°F)
